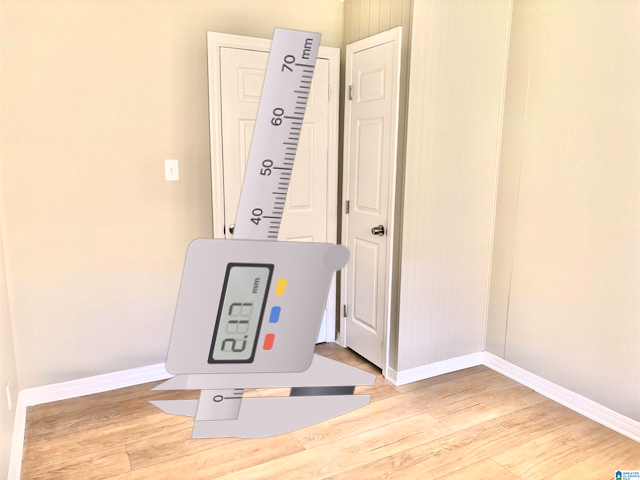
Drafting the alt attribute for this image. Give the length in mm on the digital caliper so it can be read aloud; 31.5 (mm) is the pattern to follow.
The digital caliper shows 2.17 (mm)
